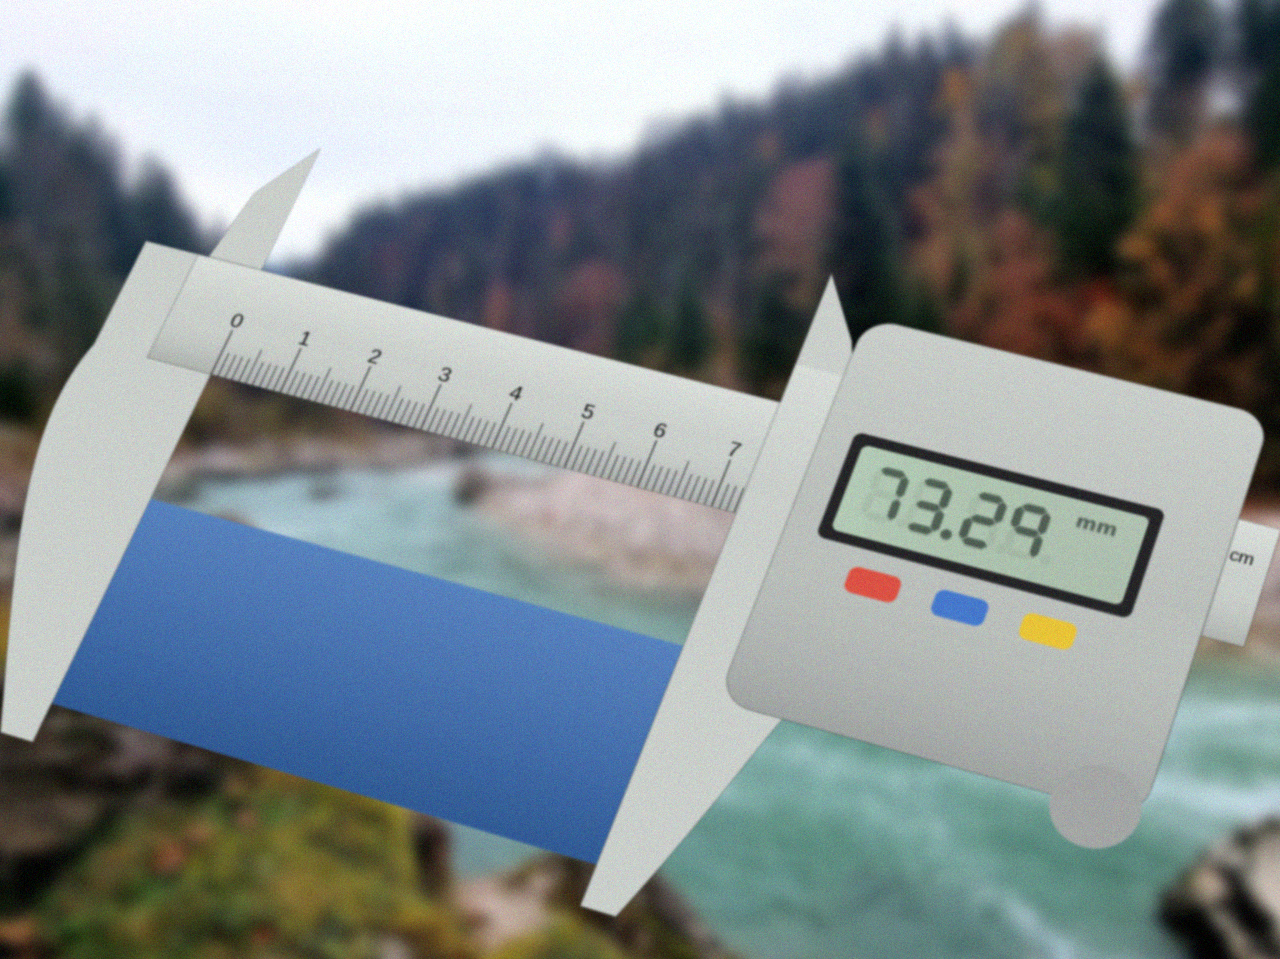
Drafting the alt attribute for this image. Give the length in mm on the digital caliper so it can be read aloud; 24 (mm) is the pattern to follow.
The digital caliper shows 73.29 (mm)
